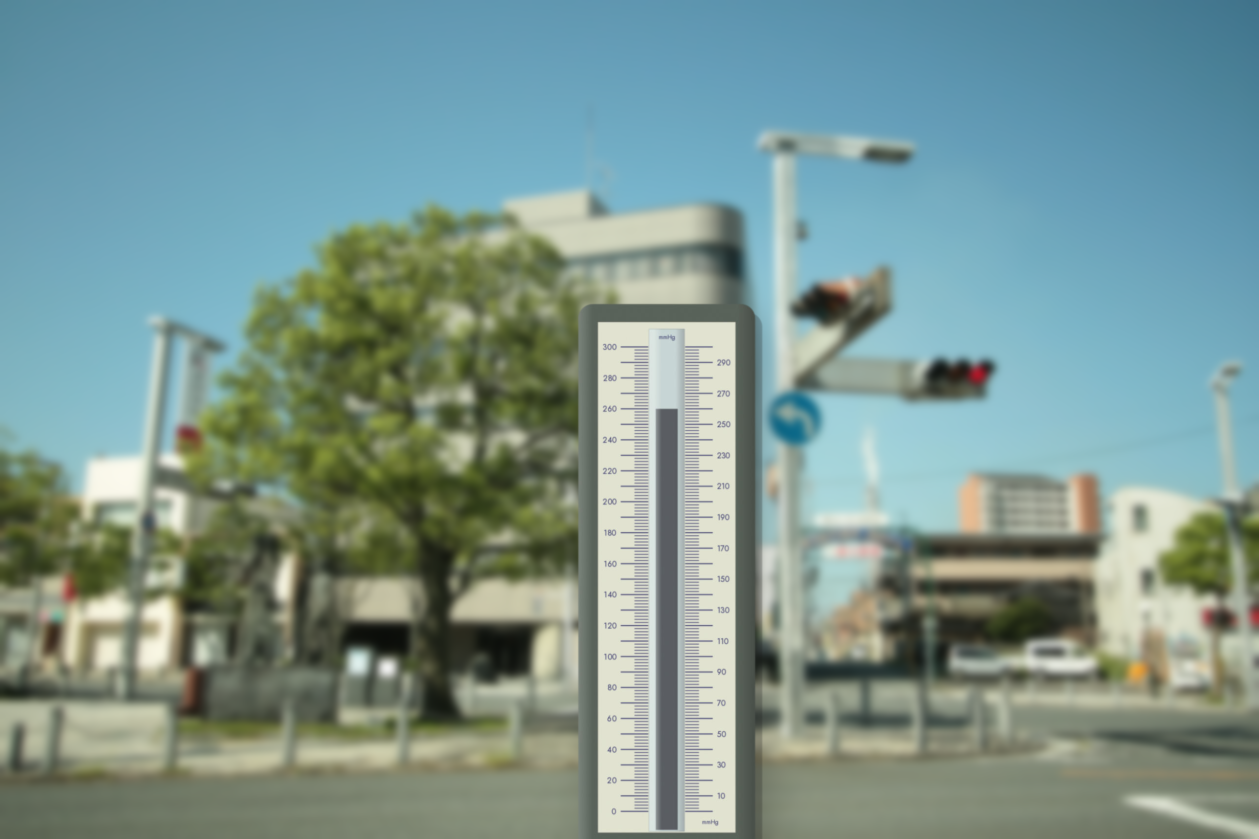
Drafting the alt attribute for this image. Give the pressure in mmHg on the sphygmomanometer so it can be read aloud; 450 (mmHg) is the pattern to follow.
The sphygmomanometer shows 260 (mmHg)
